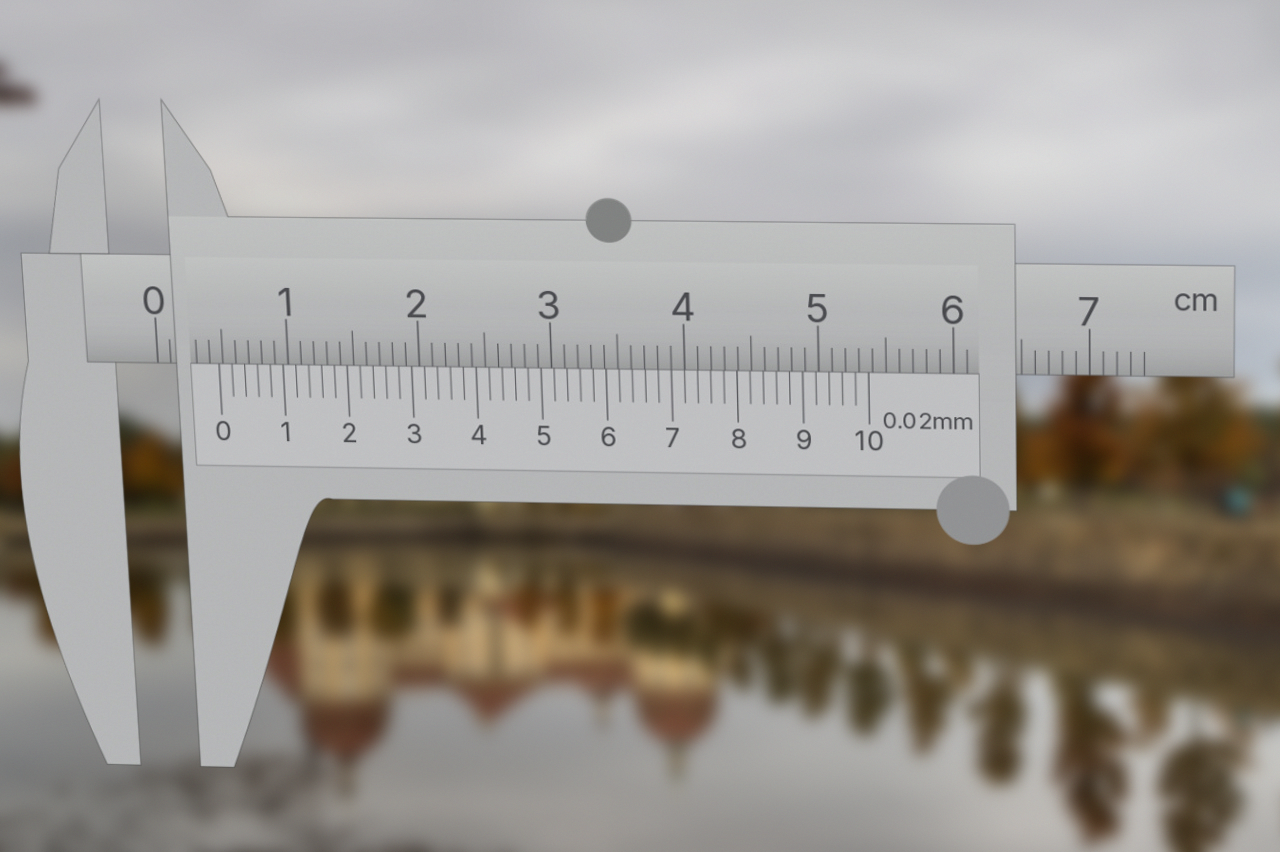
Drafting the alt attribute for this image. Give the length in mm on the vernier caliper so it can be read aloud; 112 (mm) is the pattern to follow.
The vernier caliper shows 4.7 (mm)
